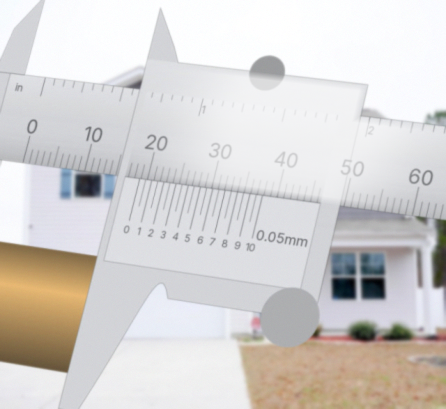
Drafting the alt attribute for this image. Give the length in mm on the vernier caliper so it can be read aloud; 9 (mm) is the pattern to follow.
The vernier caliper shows 18.8 (mm)
